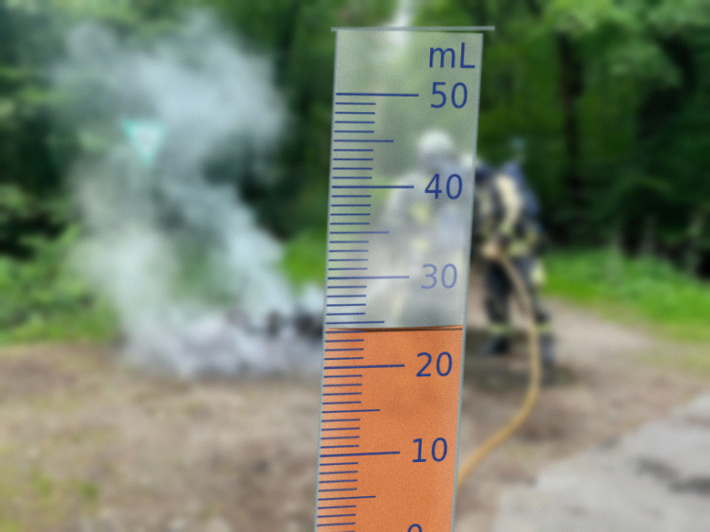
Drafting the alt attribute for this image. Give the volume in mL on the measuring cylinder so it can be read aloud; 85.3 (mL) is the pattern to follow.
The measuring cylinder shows 24 (mL)
